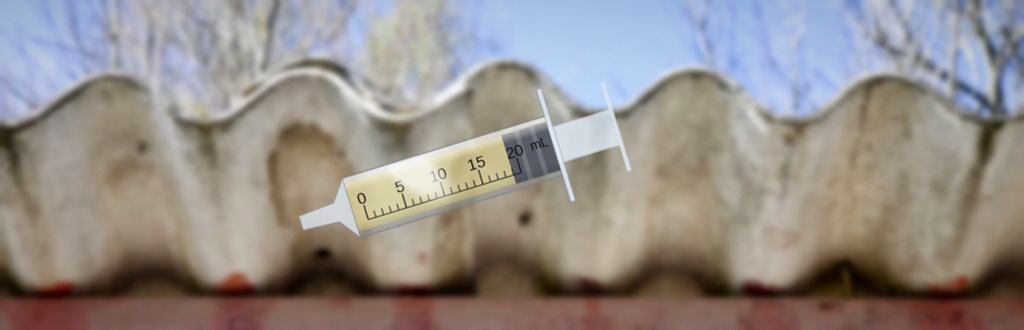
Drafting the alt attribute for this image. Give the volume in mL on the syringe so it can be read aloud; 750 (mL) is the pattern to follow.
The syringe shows 19 (mL)
